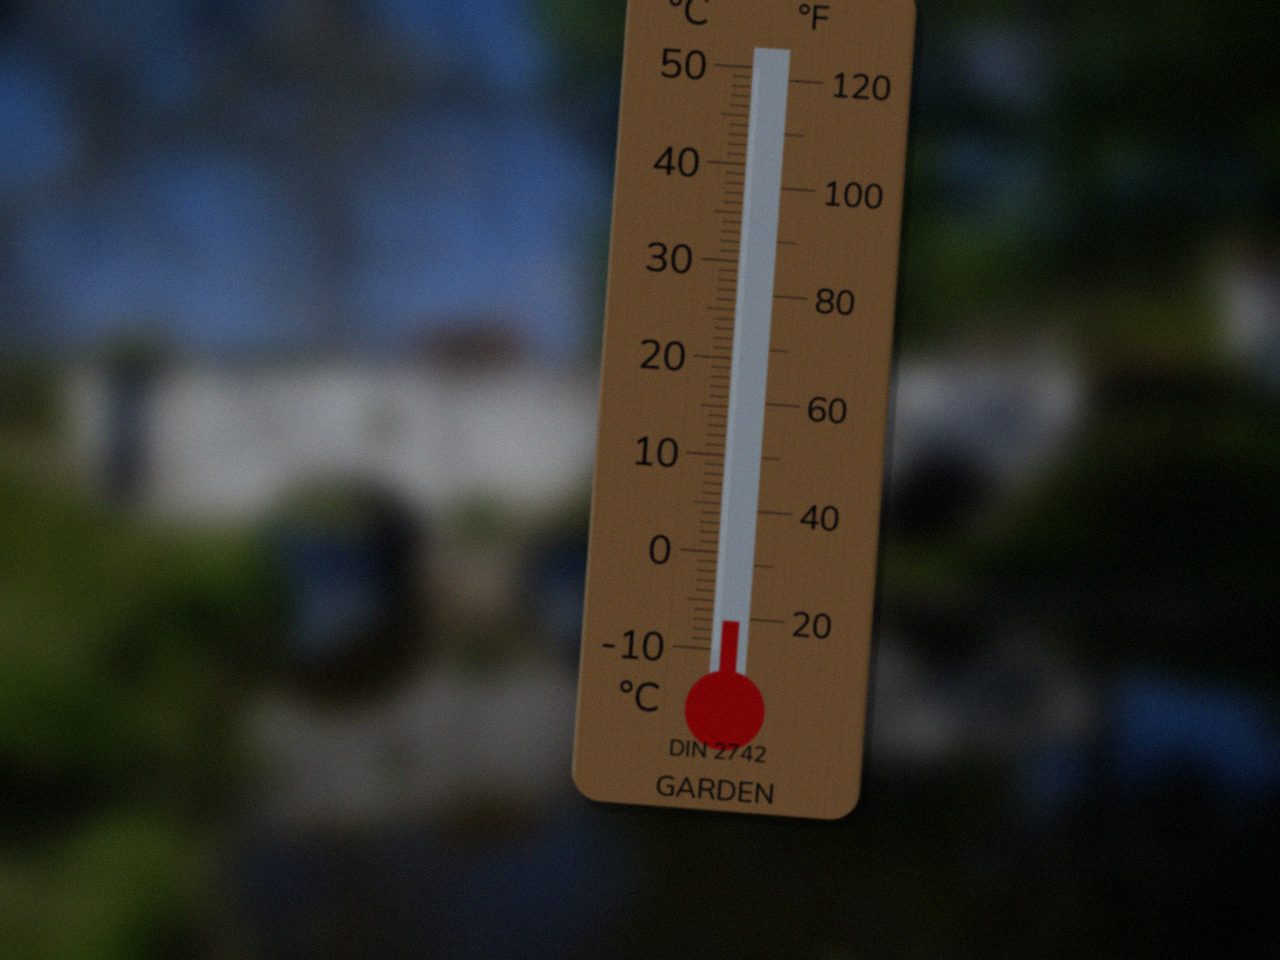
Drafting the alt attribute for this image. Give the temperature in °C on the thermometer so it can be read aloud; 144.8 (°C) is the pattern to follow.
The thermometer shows -7 (°C)
